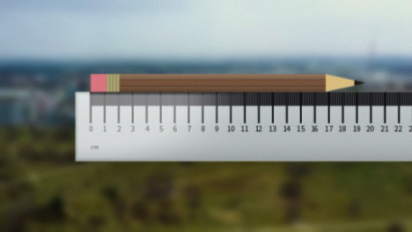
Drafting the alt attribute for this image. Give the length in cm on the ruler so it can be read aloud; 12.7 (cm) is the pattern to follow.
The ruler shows 19.5 (cm)
